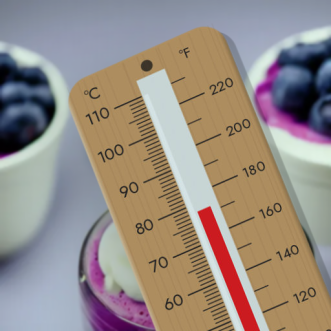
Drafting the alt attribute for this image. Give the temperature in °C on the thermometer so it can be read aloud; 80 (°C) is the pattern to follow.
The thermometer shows 78 (°C)
